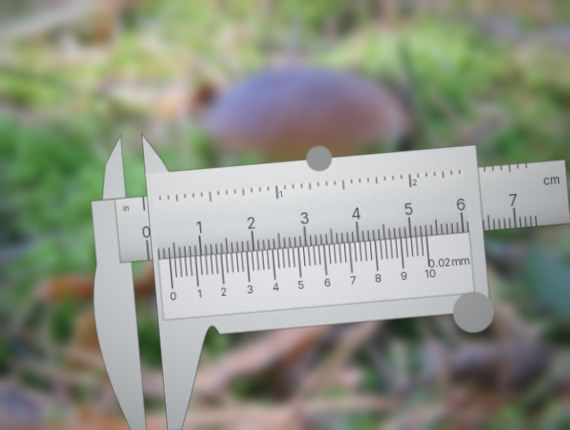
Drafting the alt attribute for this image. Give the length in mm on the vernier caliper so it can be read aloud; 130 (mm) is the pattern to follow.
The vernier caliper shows 4.0 (mm)
